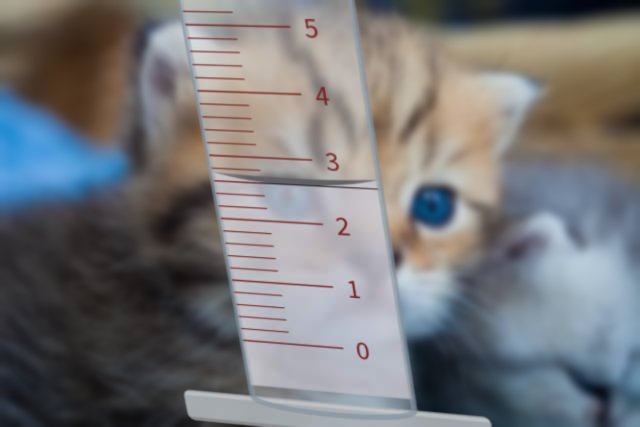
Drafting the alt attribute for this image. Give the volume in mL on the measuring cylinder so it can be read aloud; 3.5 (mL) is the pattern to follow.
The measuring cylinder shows 2.6 (mL)
